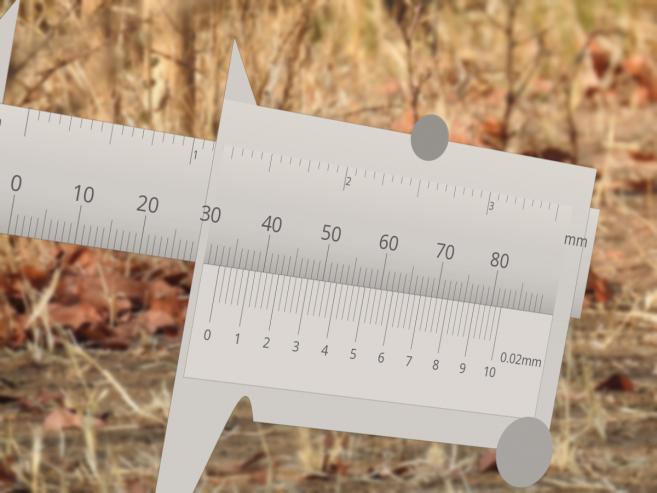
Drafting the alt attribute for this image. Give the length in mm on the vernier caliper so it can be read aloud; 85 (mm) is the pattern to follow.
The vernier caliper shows 32.8 (mm)
